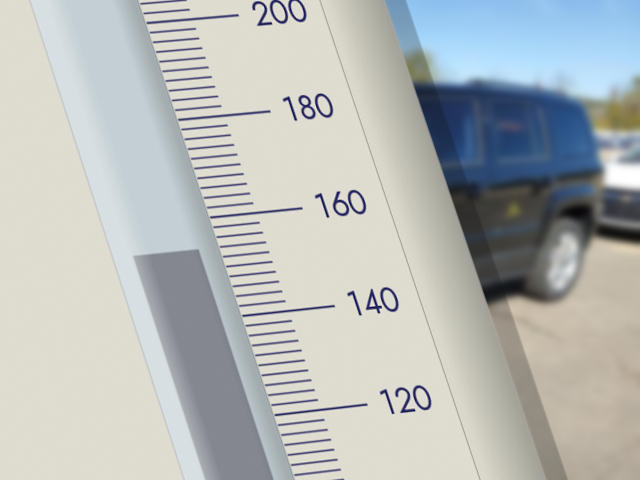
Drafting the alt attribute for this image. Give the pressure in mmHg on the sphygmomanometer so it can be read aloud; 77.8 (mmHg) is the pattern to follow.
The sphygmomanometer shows 154 (mmHg)
